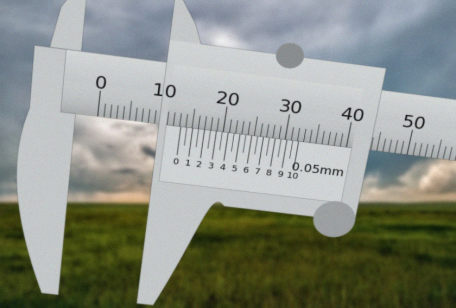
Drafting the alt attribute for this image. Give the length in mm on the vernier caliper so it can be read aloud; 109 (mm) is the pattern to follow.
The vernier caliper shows 13.2 (mm)
